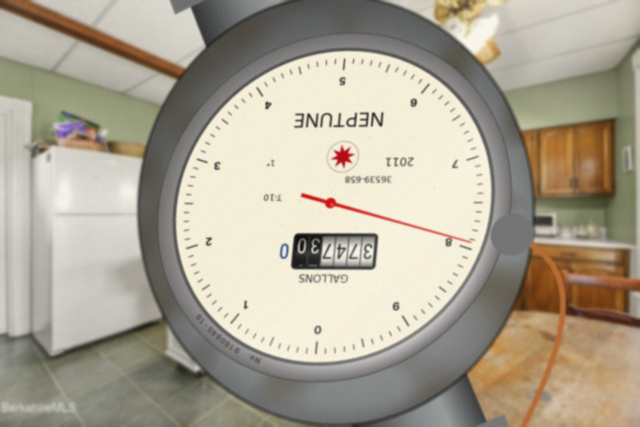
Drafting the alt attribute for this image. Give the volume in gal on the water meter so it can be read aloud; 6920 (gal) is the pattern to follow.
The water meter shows 3747297.9 (gal)
